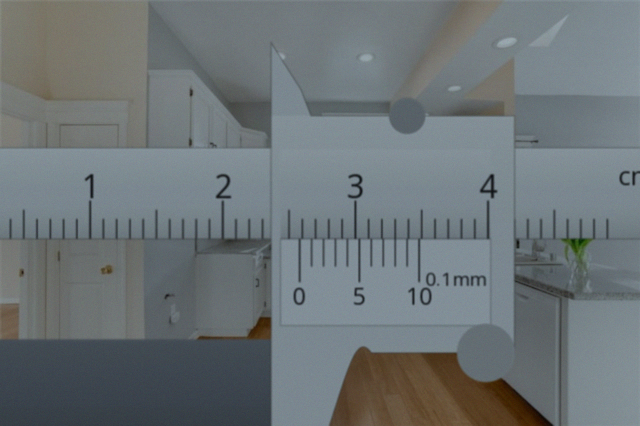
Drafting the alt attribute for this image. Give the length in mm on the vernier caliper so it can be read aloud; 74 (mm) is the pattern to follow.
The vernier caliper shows 25.8 (mm)
